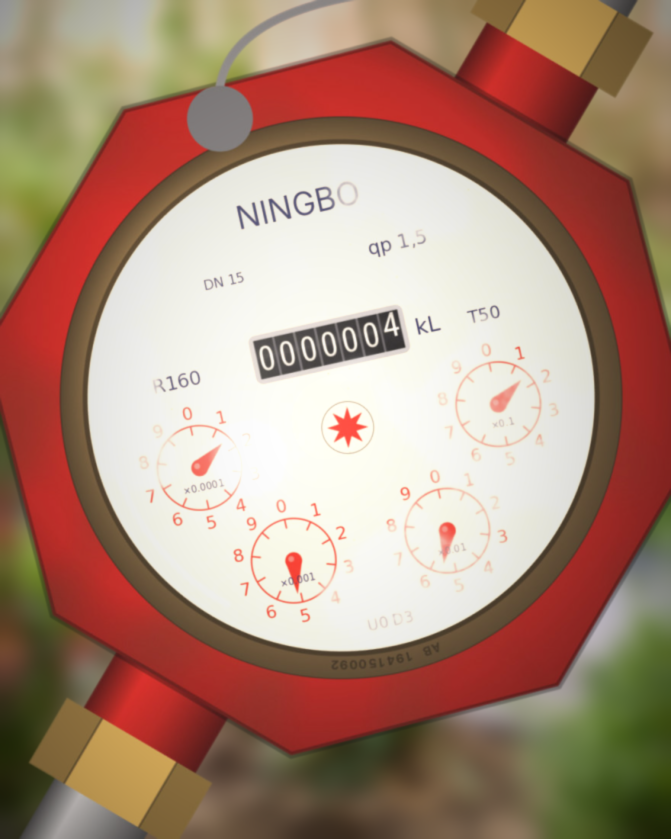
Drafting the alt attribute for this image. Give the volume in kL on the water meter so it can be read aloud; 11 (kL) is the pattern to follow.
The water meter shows 4.1551 (kL)
